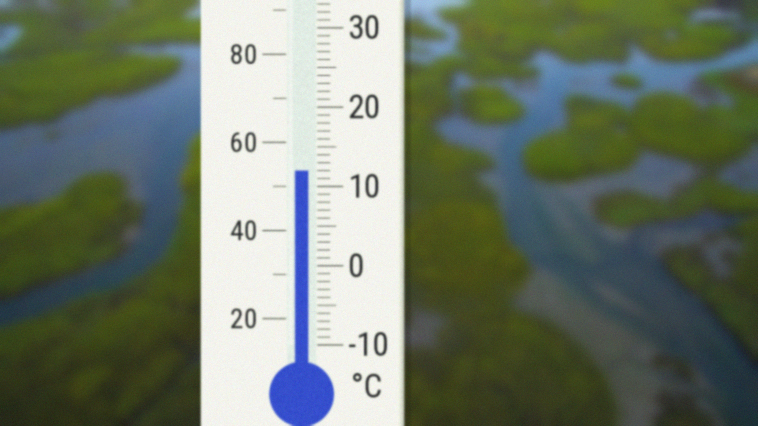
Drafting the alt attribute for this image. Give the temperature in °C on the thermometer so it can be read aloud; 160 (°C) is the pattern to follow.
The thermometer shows 12 (°C)
